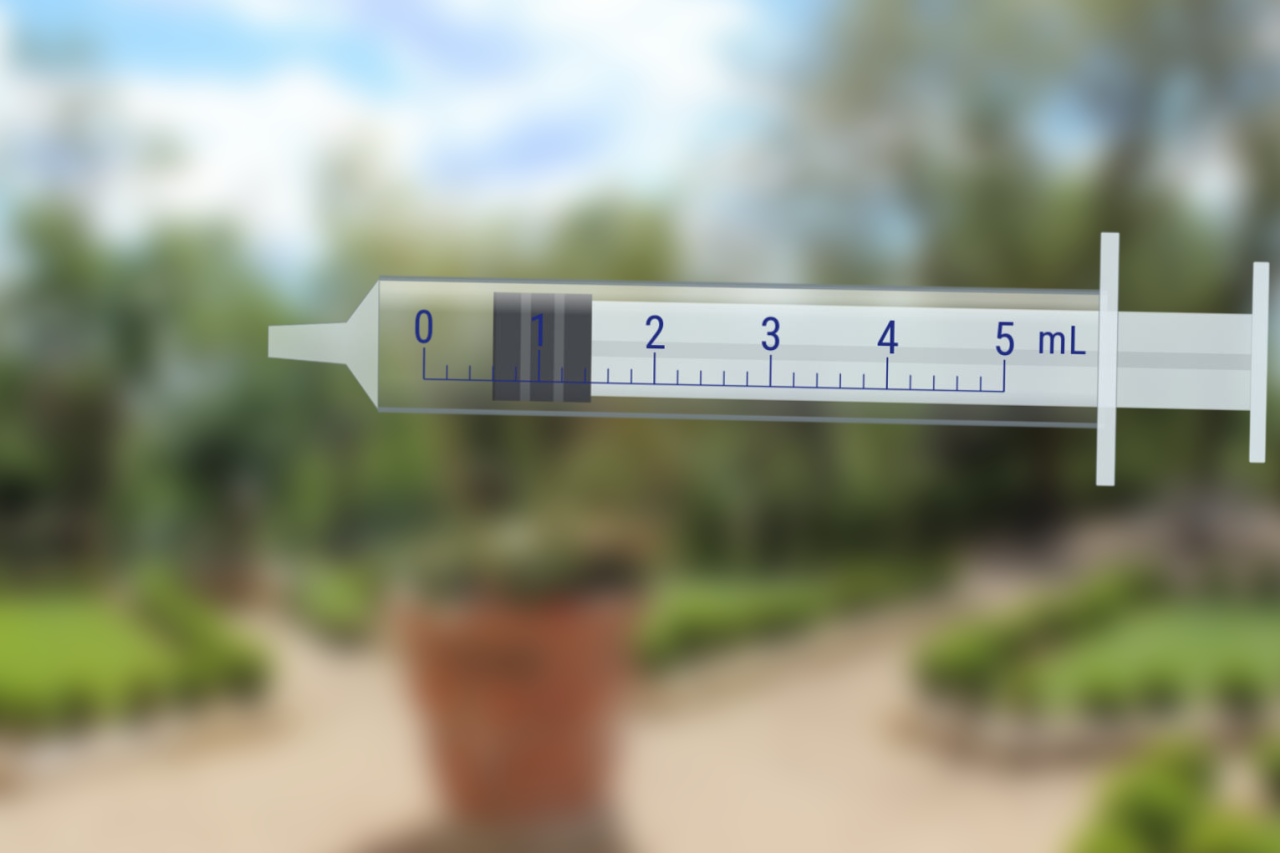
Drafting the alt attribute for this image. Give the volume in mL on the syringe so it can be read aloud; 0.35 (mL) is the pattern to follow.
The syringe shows 0.6 (mL)
